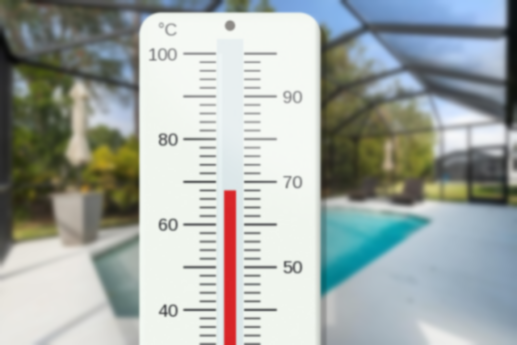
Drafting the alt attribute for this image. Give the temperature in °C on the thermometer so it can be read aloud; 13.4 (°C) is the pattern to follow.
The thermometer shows 68 (°C)
